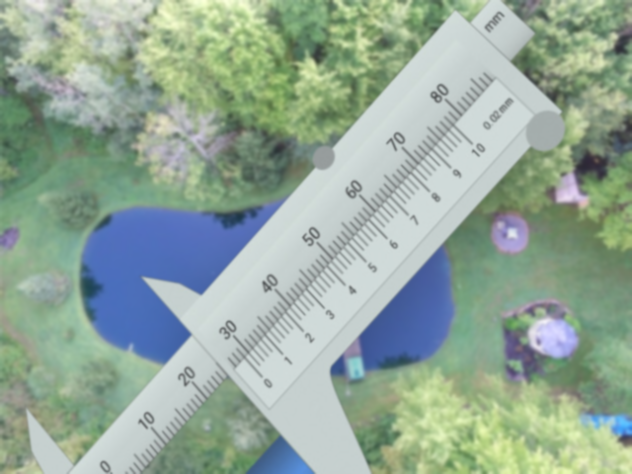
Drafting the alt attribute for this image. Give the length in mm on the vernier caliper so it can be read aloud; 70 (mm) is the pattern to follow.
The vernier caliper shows 29.0 (mm)
